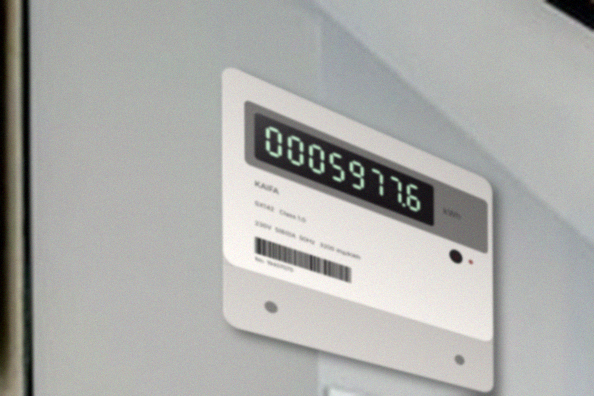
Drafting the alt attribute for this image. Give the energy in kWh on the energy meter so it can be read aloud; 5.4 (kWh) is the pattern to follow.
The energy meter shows 5977.6 (kWh)
